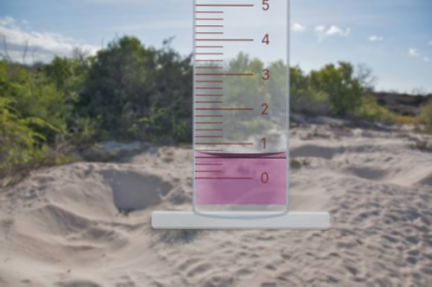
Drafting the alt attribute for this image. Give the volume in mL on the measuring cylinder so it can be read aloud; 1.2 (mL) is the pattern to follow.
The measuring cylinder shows 0.6 (mL)
